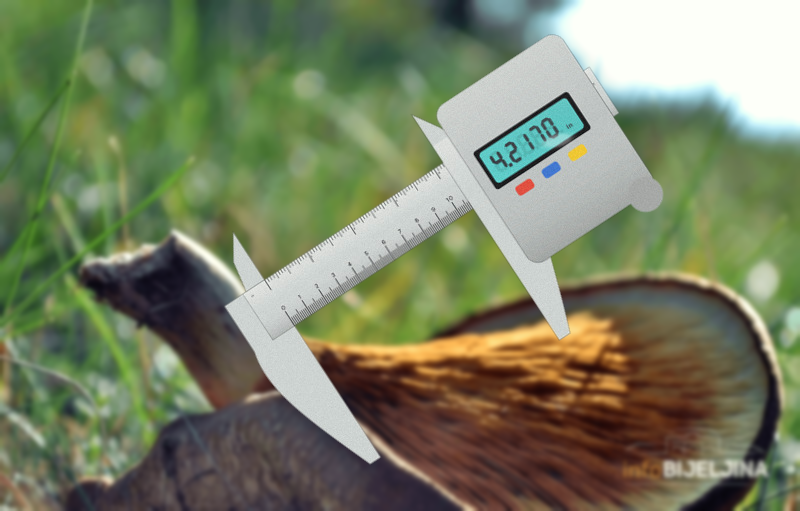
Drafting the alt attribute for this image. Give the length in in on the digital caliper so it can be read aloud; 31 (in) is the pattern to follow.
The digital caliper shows 4.2170 (in)
